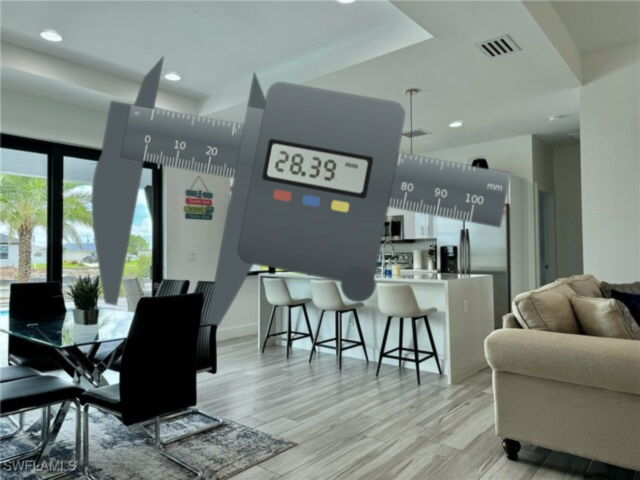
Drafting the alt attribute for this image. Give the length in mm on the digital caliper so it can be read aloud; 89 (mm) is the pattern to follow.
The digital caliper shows 28.39 (mm)
